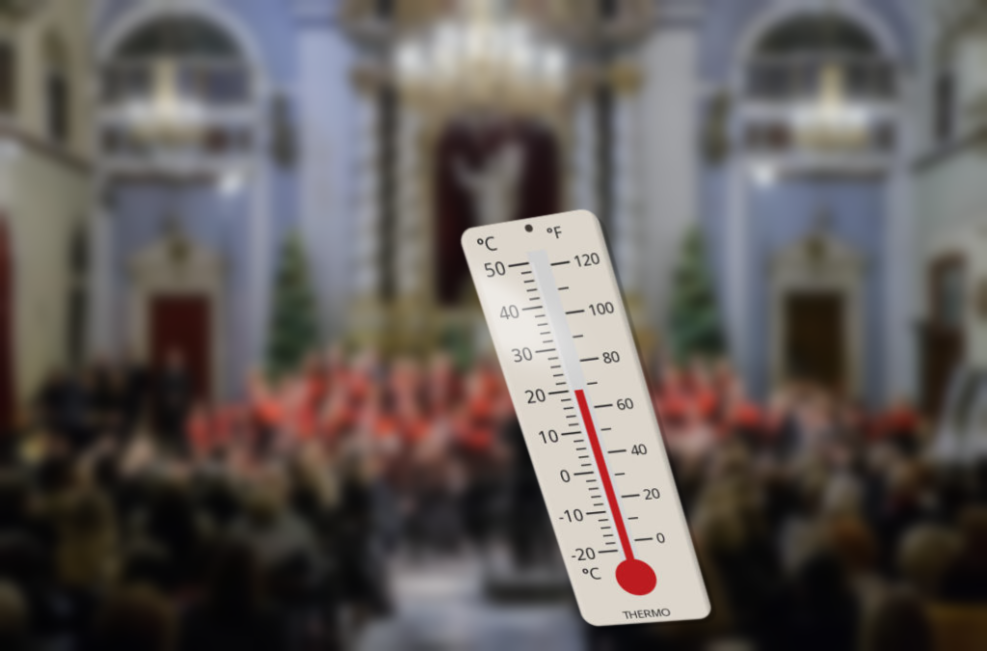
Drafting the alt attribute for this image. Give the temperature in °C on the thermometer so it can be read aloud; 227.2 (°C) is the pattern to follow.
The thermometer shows 20 (°C)
